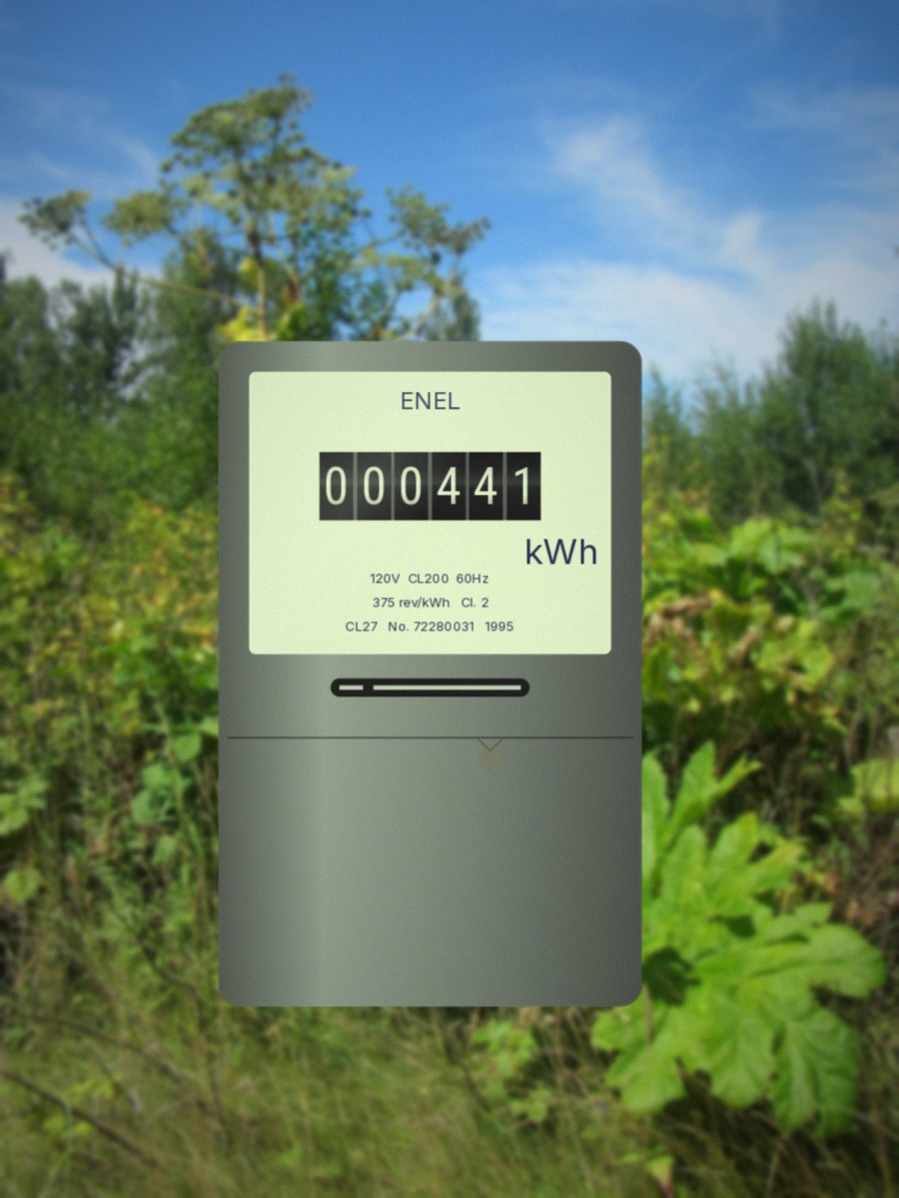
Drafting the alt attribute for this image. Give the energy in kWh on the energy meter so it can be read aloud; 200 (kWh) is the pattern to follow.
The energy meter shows 441 (kWh)
